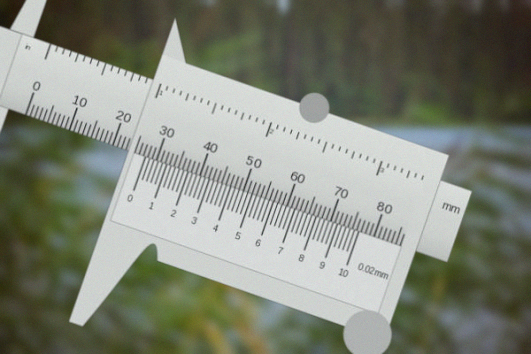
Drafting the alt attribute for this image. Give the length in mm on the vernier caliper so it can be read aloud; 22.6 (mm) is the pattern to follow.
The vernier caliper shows 27.5 (mm)
